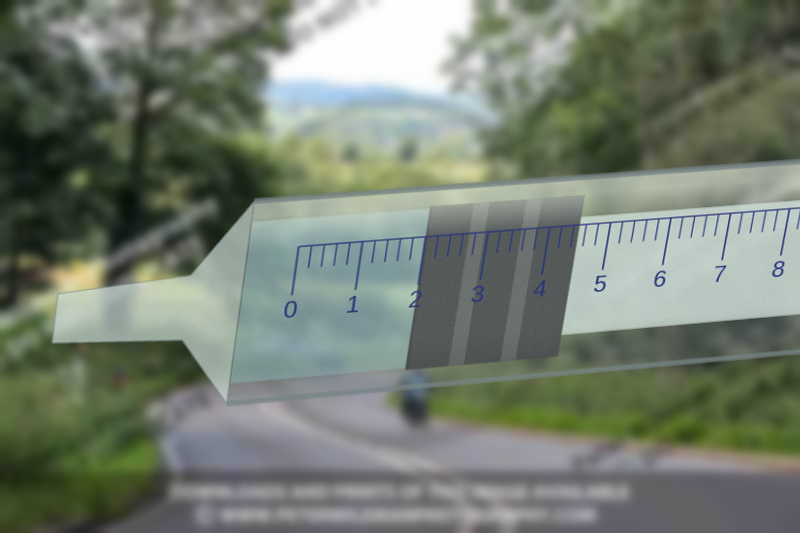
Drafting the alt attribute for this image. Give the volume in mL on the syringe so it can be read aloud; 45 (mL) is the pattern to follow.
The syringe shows 2 (mL)
